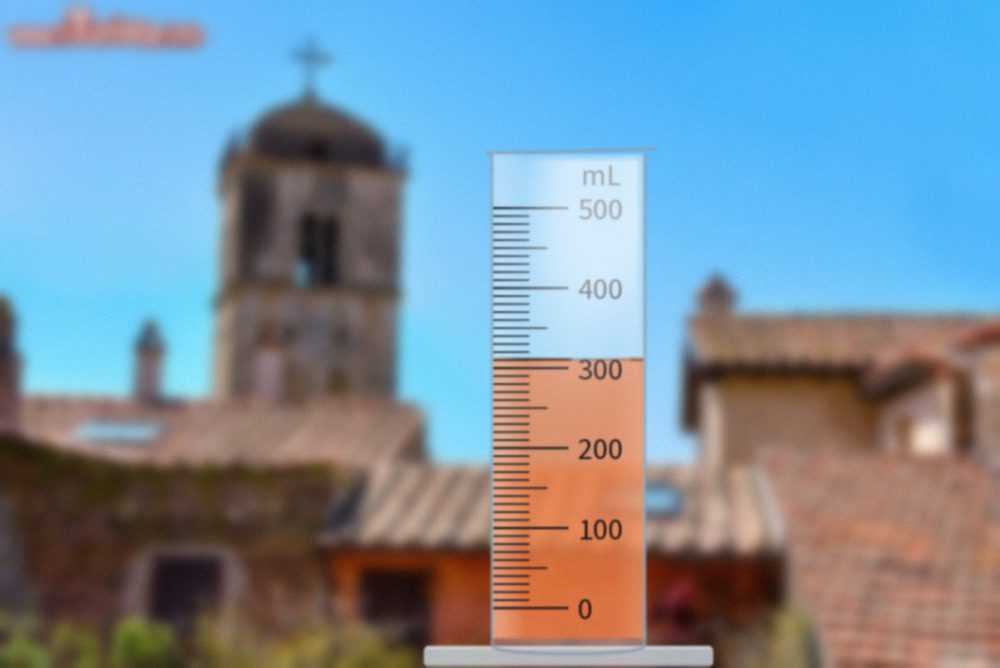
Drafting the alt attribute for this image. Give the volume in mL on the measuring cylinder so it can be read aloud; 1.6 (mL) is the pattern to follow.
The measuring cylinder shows 310 (mL)
